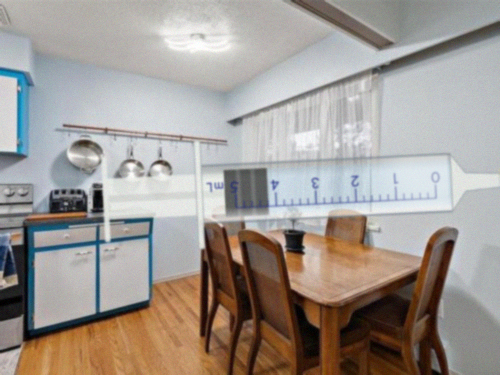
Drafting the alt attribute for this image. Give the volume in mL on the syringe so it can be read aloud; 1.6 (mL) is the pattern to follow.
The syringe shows 4.2 (mL)
